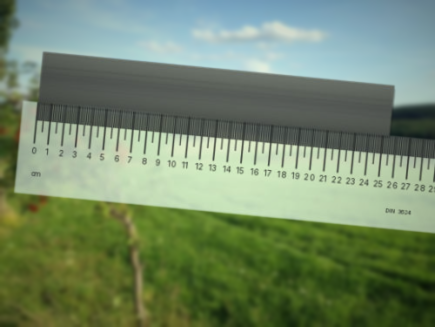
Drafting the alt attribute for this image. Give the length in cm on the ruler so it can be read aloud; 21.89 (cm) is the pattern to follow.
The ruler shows 25.5 (cm)
